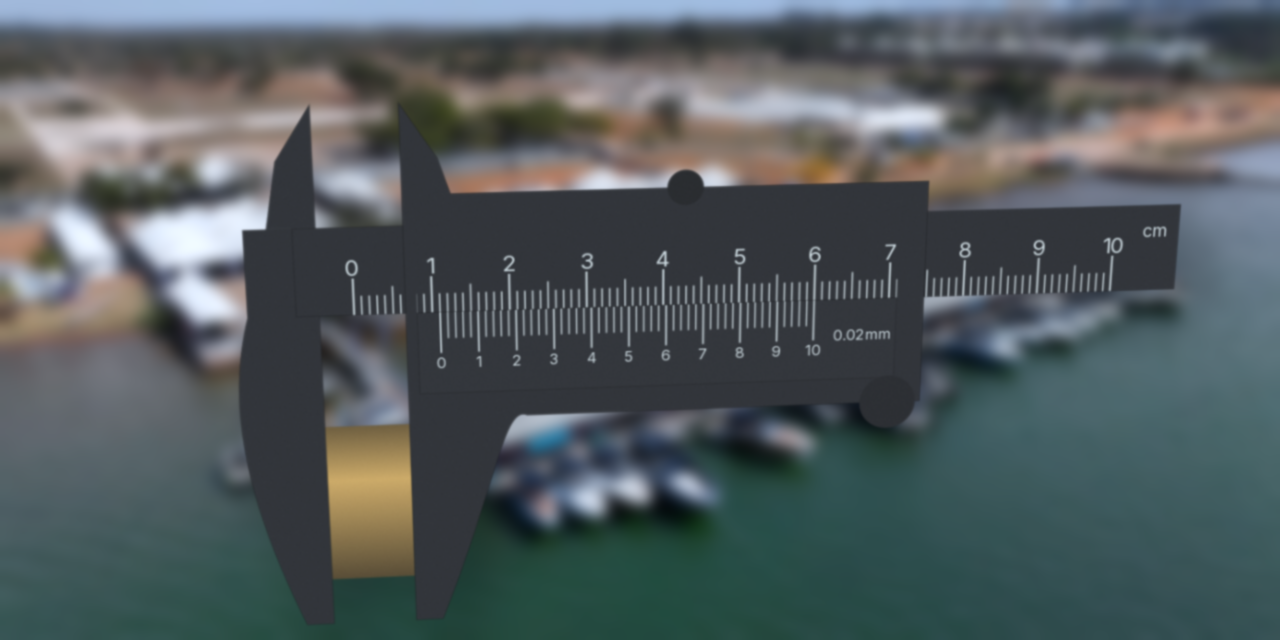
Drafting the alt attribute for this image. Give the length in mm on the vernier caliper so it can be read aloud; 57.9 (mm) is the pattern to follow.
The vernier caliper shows 11.0 (mm)
